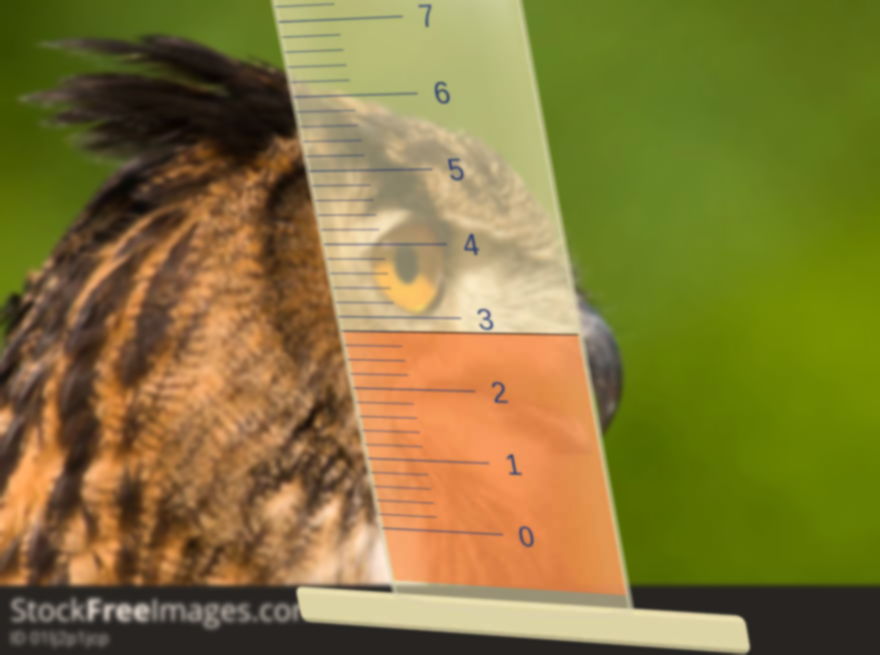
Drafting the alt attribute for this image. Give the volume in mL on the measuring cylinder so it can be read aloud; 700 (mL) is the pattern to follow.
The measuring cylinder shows 2.8 (mL)
